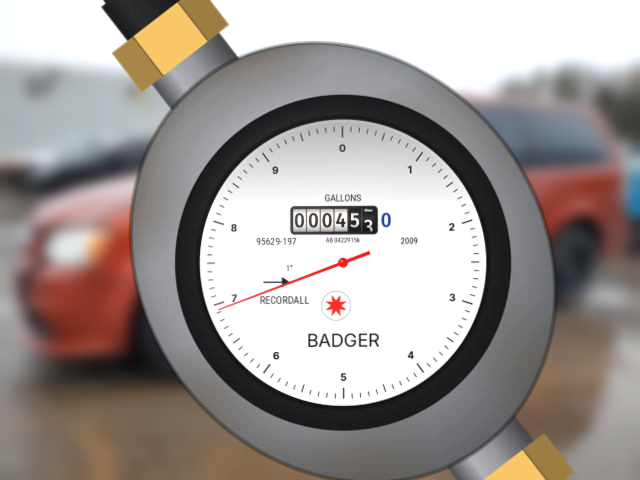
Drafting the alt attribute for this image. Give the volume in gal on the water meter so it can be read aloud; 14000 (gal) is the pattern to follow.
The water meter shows 4526.9 (gal)
